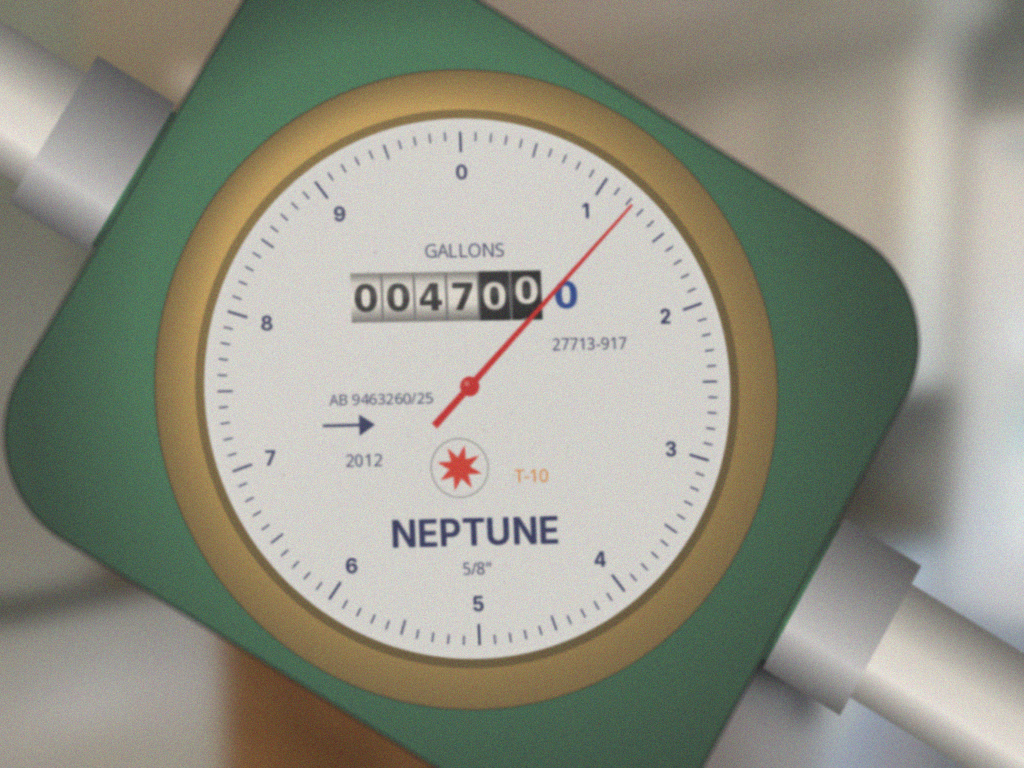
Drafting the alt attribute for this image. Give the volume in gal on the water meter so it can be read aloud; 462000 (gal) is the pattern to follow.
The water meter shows 47001.2 (gal)
